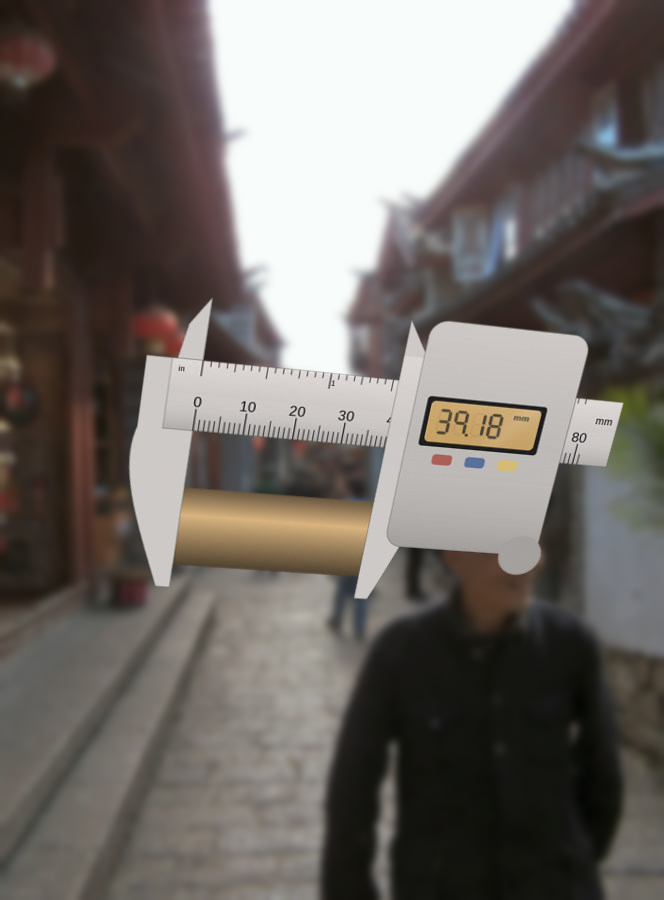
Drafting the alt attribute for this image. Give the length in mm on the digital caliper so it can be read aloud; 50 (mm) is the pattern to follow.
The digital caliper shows 39.18 (mm)
